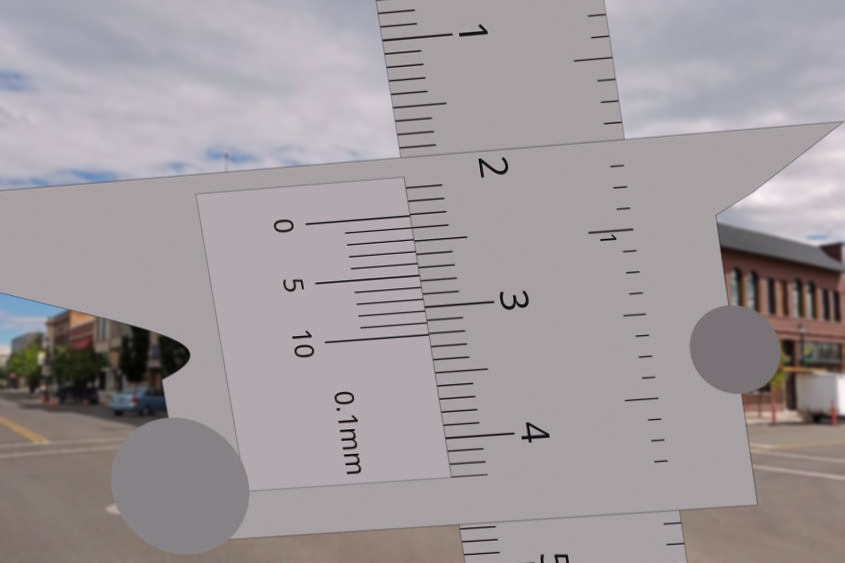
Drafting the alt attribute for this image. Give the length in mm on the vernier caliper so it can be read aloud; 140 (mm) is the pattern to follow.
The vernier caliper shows 23.1 (mm)
